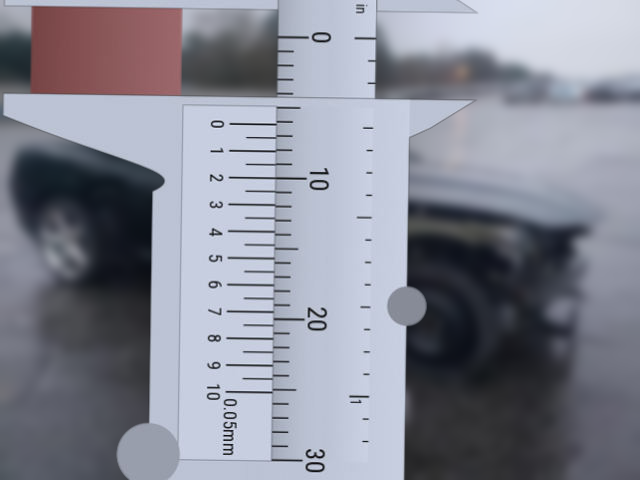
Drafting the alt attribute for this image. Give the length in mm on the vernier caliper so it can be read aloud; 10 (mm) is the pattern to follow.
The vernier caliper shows 6.2 (mm)
